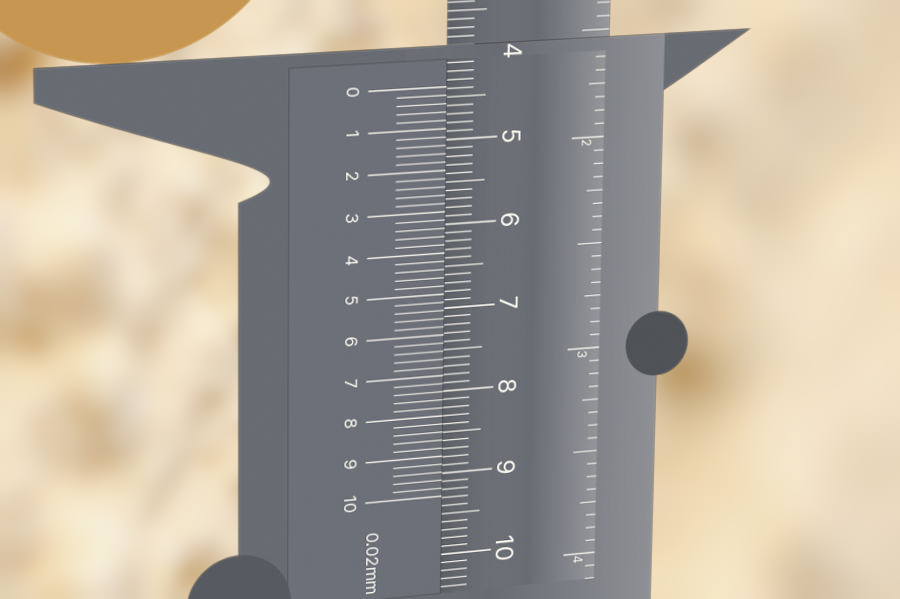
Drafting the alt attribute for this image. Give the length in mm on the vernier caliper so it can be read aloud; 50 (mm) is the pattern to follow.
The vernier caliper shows 43.8 (mm)
